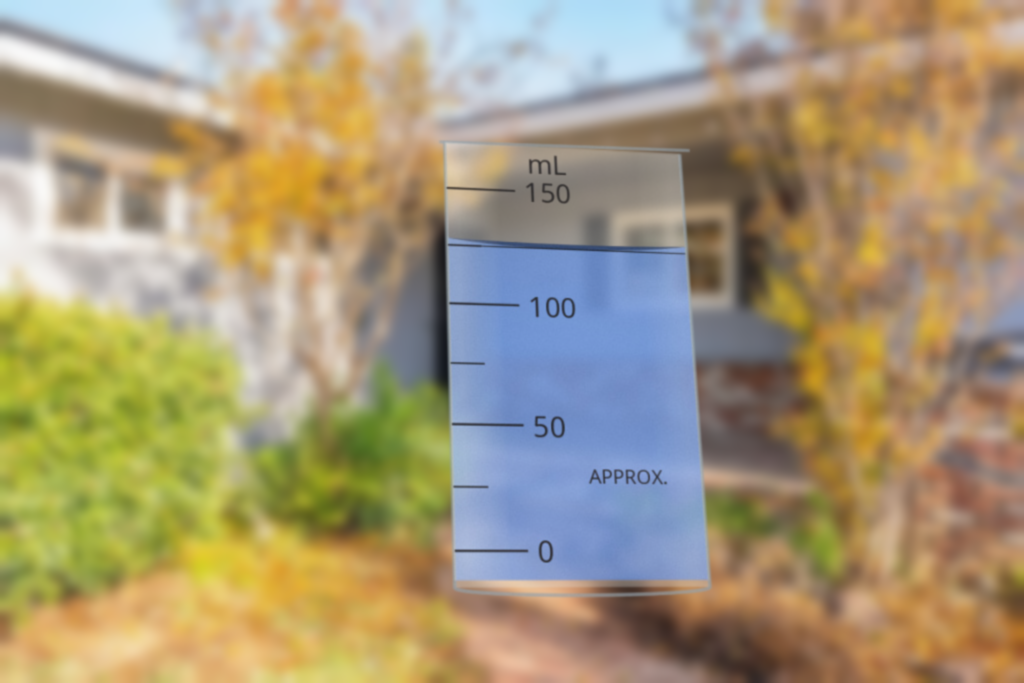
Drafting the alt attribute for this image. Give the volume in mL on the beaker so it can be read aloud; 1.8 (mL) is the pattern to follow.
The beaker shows 125 (mL)
